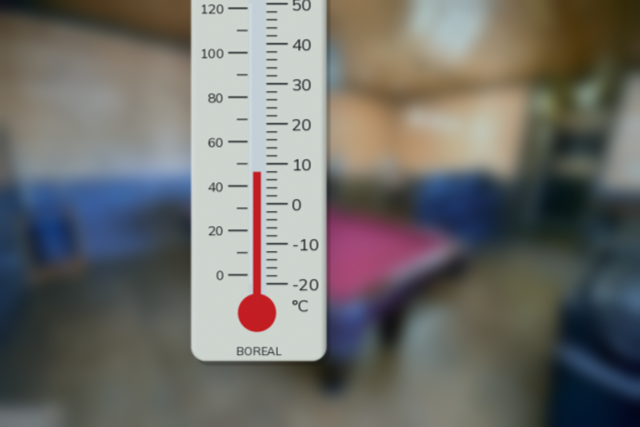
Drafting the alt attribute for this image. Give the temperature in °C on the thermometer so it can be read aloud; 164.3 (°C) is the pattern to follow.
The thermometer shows 8 (°C)
